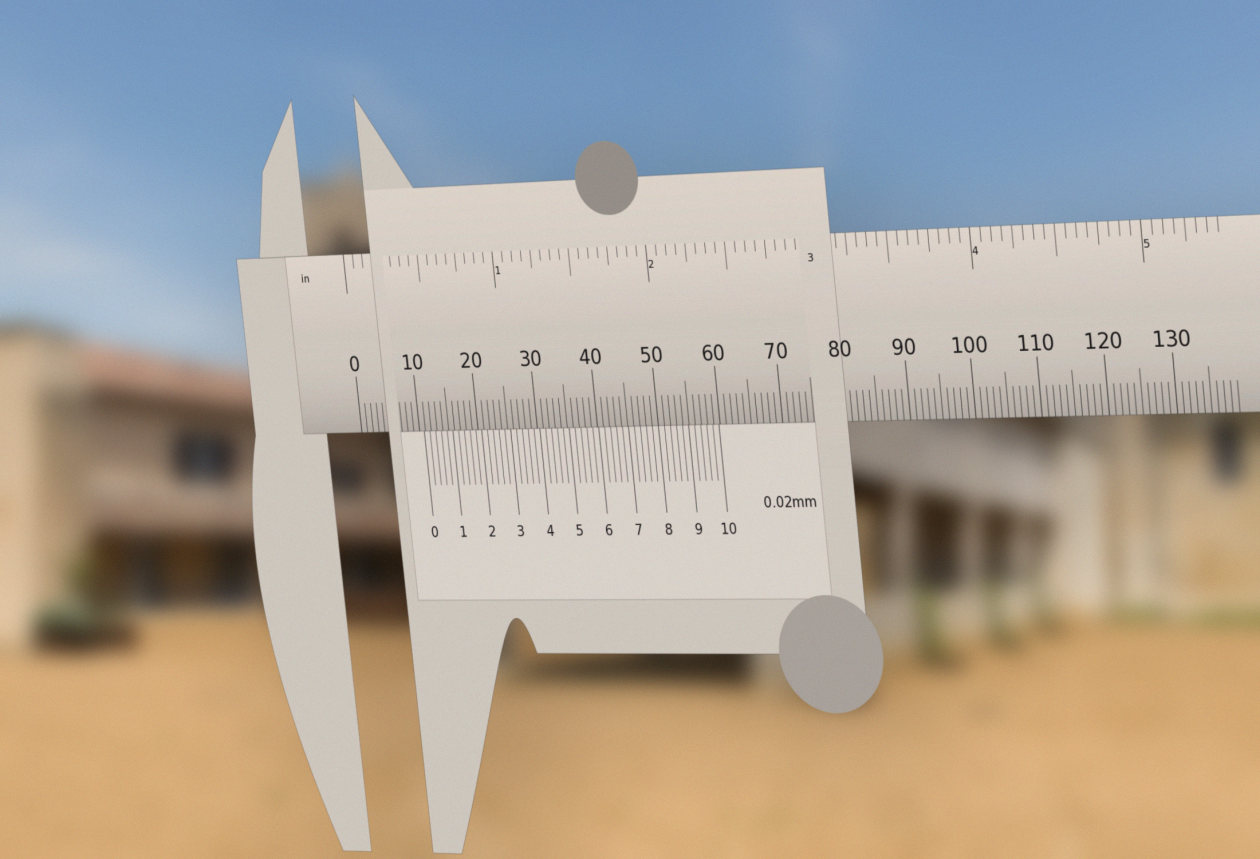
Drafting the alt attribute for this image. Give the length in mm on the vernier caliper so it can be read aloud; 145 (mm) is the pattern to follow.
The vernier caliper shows 10.8 (mm)
